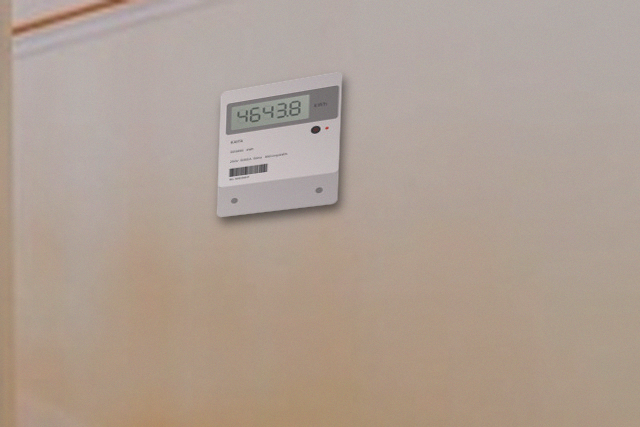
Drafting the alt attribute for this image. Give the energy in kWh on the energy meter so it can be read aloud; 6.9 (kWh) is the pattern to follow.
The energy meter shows 4643.8 (kWh)
